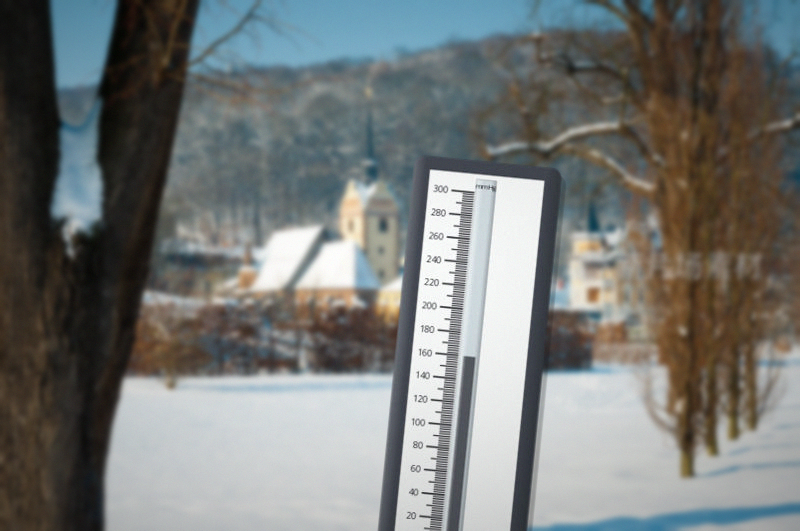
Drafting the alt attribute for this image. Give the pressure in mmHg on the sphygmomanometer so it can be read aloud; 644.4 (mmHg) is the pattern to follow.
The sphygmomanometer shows 160 (mmHg)
